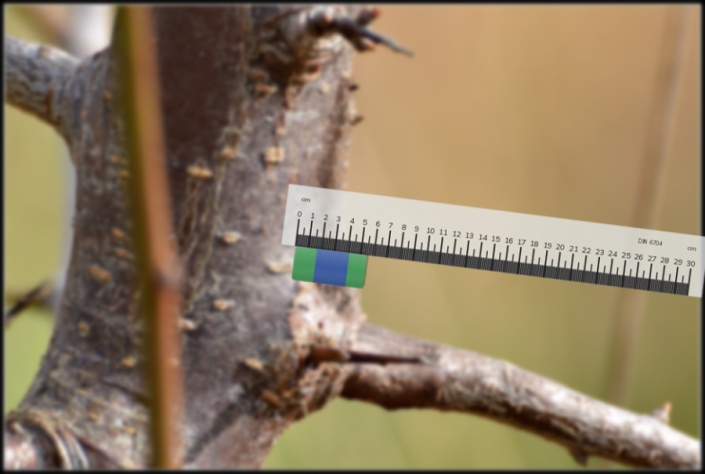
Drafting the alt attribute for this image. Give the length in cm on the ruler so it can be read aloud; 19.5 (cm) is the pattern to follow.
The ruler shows 5.5 (cm)
